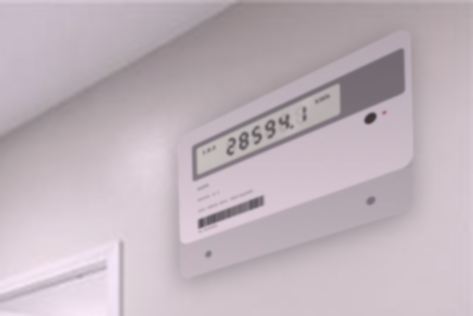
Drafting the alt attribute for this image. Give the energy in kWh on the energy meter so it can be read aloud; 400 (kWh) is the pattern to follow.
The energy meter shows 28594.1 (kWh)
